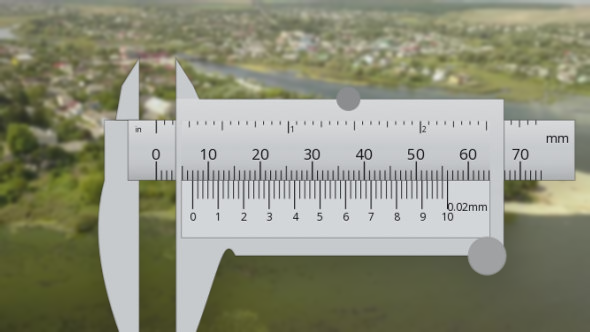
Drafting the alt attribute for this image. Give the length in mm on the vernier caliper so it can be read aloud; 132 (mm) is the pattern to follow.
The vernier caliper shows 7.0 (mm)
